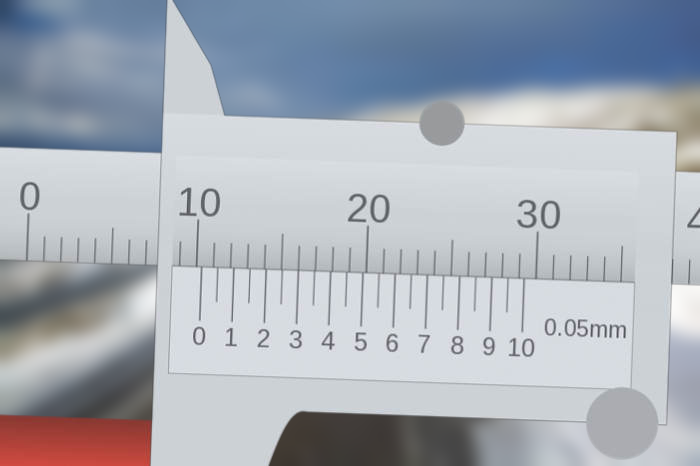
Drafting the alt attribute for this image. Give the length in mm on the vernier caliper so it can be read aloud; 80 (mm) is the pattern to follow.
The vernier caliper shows 10.3 (mm)
